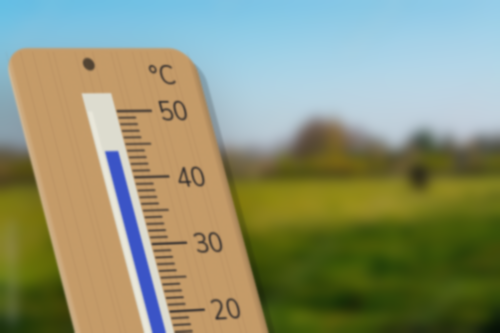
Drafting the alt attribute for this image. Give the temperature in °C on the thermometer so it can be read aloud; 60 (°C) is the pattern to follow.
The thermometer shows 44 (°C)
